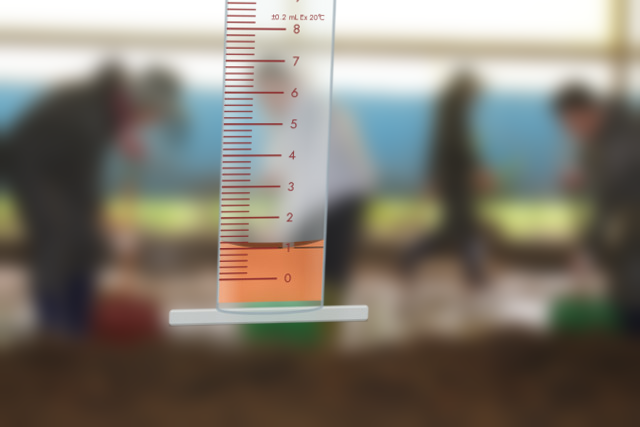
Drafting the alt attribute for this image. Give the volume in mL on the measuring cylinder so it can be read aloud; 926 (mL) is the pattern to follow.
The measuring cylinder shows 1 (mL)
